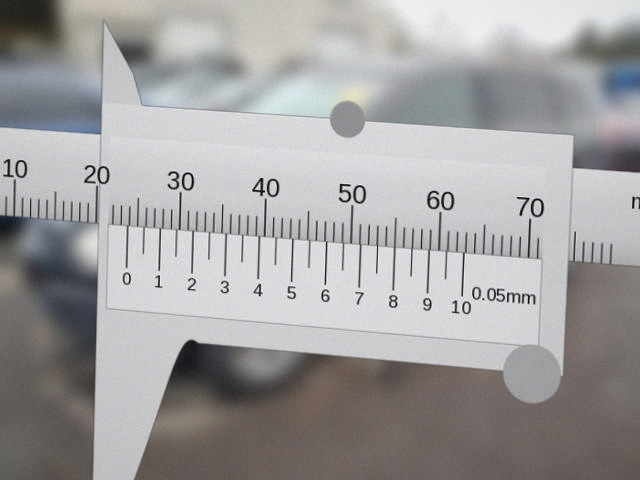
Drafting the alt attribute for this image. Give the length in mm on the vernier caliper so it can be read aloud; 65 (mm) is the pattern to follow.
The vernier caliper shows 23.8 (mm)
